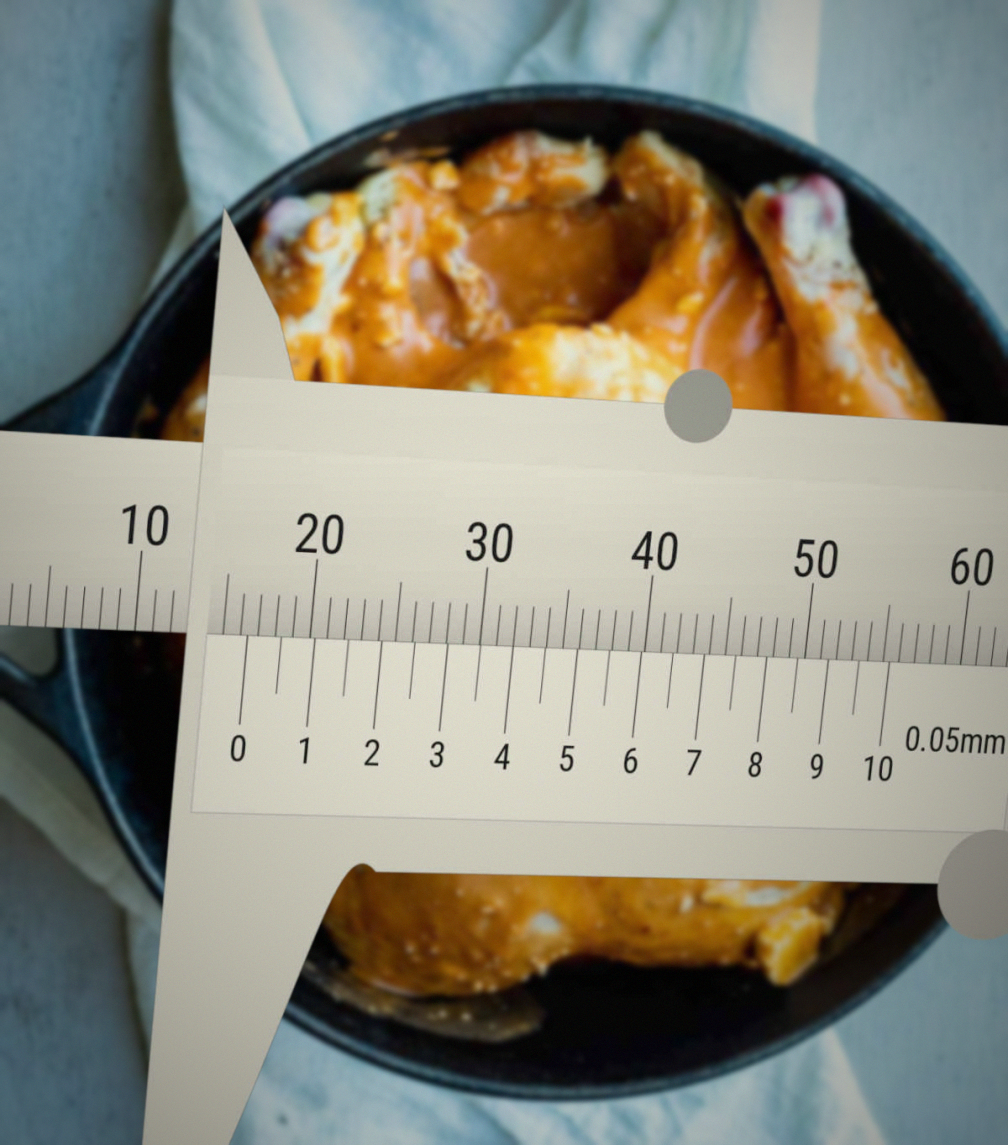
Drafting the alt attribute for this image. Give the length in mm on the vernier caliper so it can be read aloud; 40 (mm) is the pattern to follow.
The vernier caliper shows 16.4 (mm)
